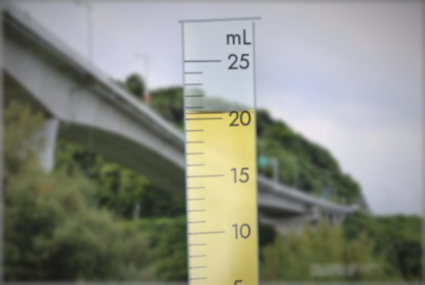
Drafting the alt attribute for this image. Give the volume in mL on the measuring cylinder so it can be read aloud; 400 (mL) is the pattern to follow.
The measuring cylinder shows 20.5 (mL)
